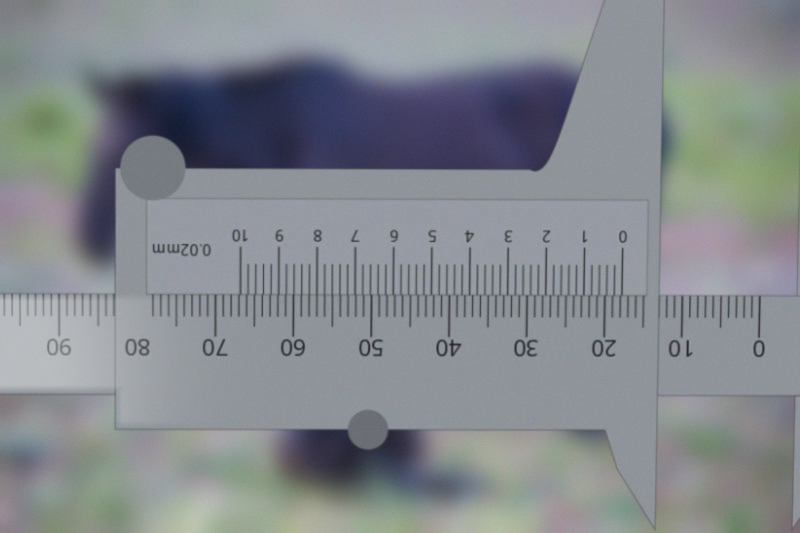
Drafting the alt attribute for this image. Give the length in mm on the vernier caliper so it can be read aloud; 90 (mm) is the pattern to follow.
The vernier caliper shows 17.8 (mm)
